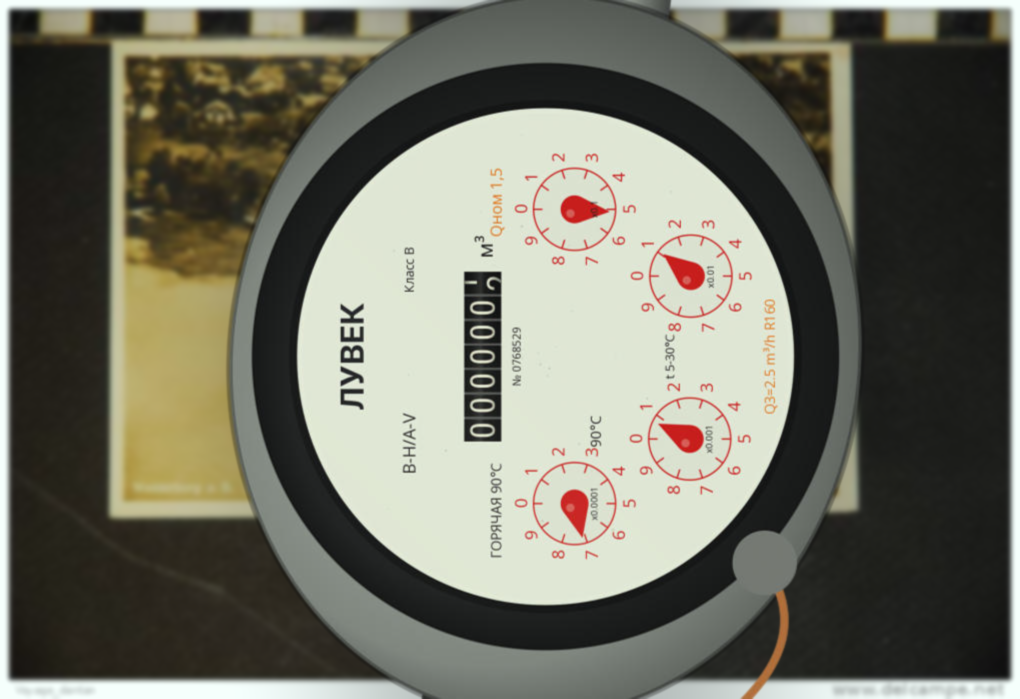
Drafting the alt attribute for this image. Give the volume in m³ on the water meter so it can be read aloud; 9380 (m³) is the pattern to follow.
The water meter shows 1.5107 (m³)
